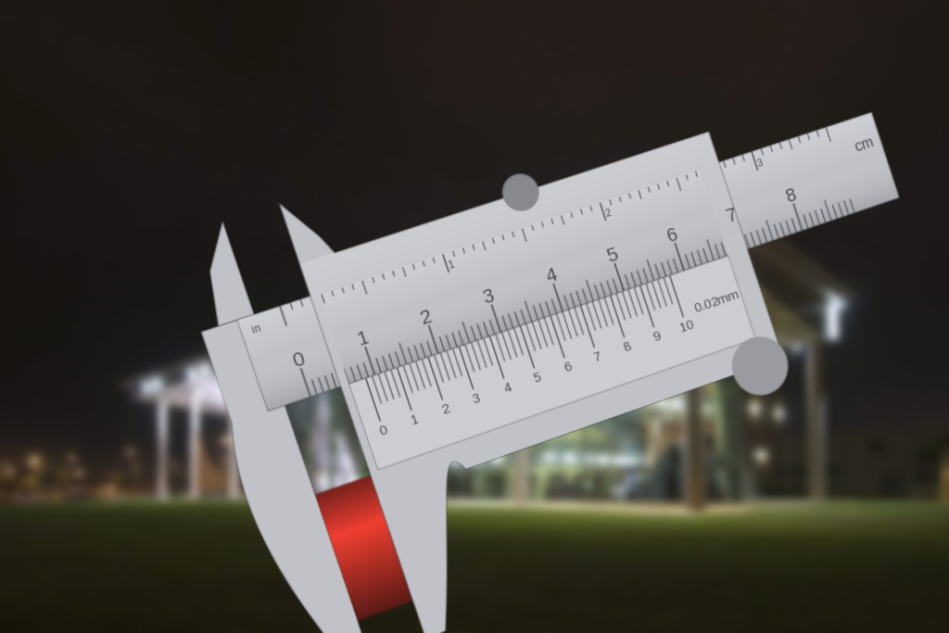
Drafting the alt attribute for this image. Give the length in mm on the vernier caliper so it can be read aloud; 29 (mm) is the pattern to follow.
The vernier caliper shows 8.6 (mm)
